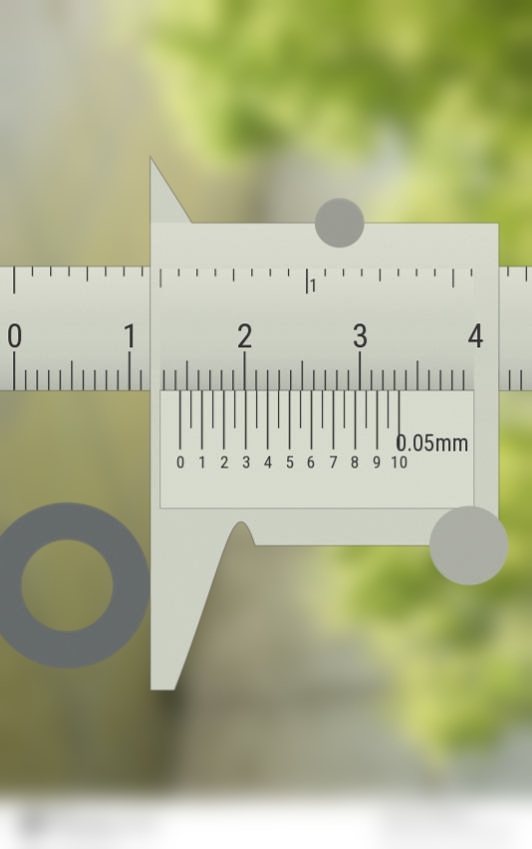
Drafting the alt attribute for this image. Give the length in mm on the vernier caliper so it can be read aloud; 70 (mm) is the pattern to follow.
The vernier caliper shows 14.4 (mm)
